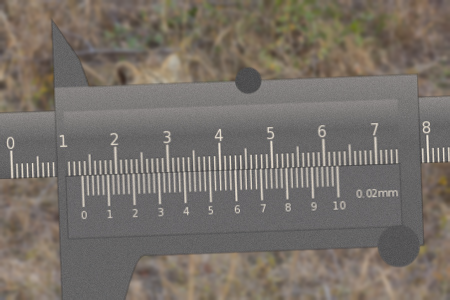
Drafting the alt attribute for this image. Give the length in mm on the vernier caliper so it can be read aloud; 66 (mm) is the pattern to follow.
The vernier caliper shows 13.5 (mm)
